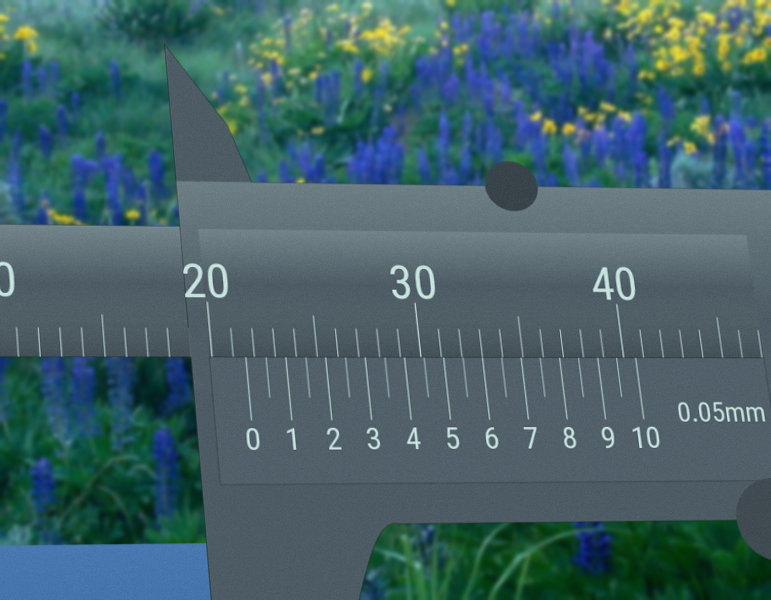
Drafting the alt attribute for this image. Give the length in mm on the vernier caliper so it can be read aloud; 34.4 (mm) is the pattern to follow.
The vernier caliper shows 21.6 (mm)
